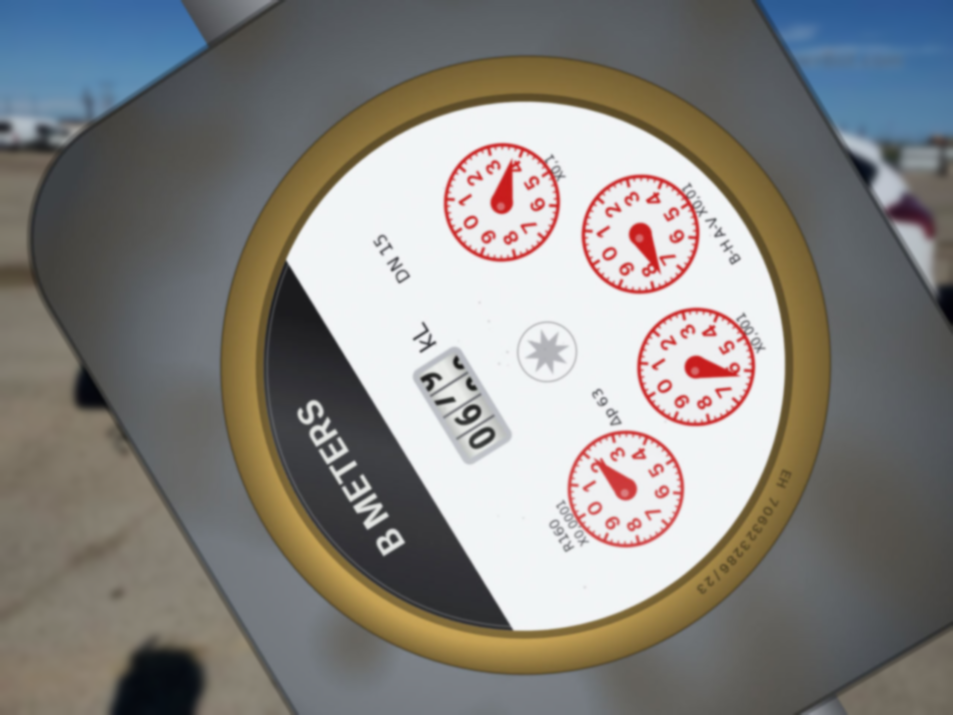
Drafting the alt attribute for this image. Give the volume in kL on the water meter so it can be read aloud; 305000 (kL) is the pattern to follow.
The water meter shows 679.3762 (kL)
